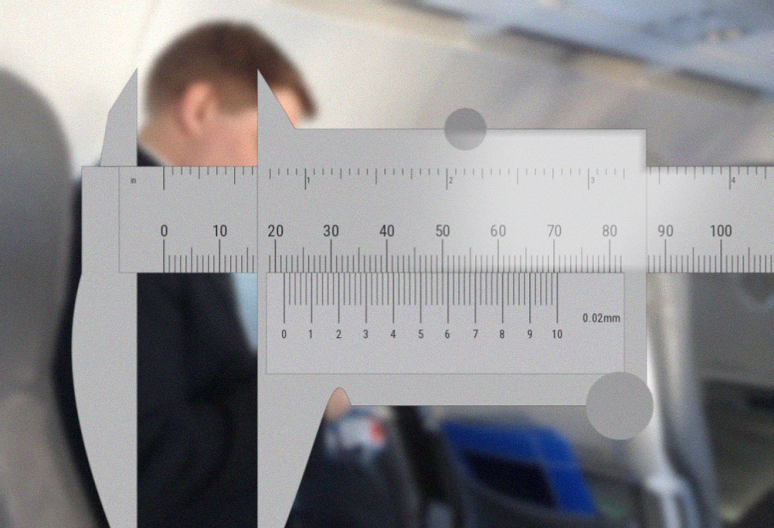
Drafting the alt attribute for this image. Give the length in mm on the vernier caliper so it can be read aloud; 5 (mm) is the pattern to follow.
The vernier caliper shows 21.6 (mm)
